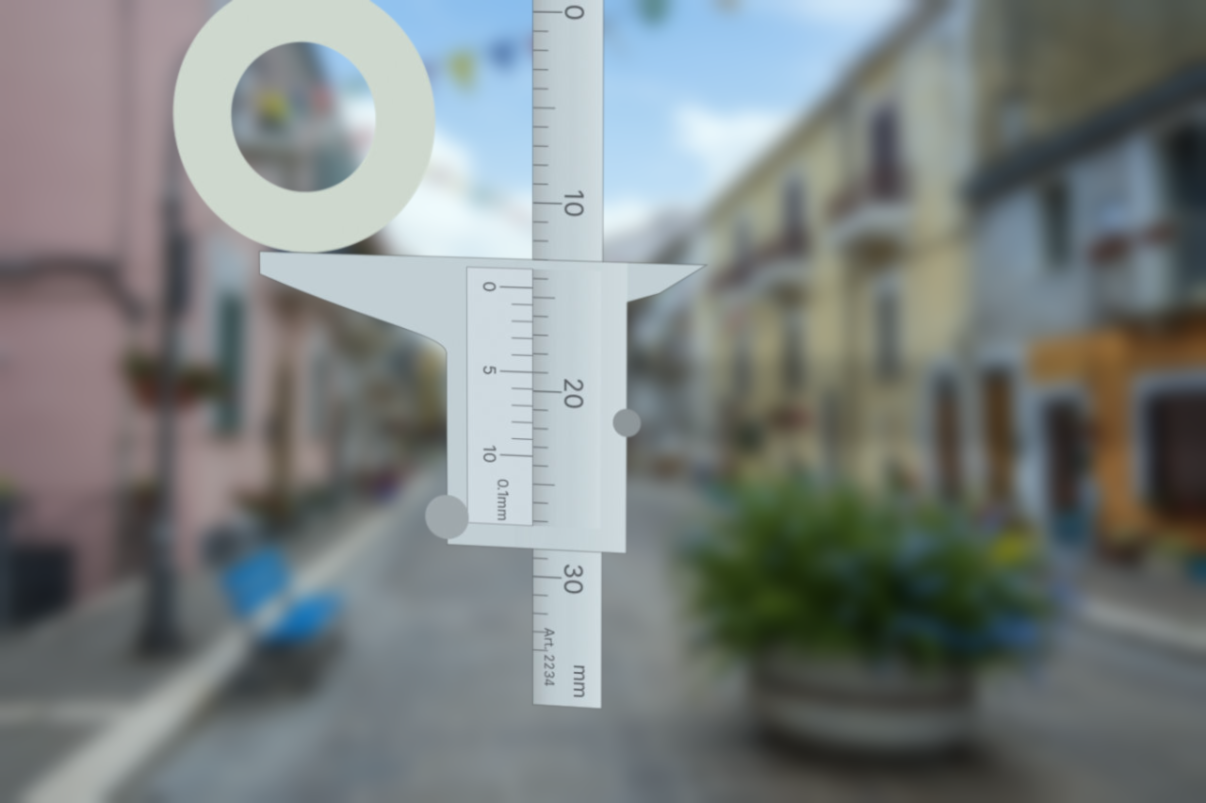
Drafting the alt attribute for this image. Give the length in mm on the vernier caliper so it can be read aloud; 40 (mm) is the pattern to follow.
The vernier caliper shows 14.5 (mm)
